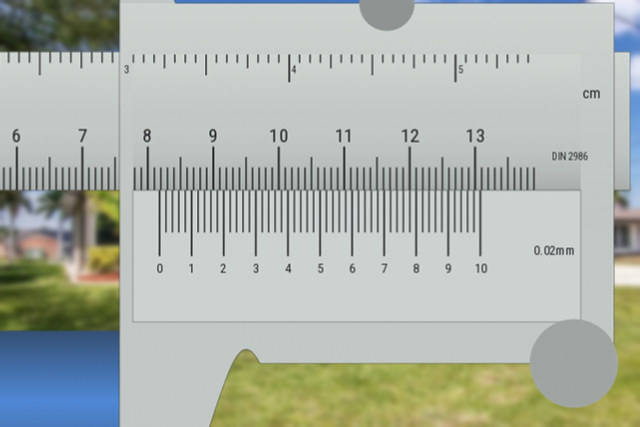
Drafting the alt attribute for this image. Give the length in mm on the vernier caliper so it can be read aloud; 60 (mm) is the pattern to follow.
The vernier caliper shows 81.8 (mm)
